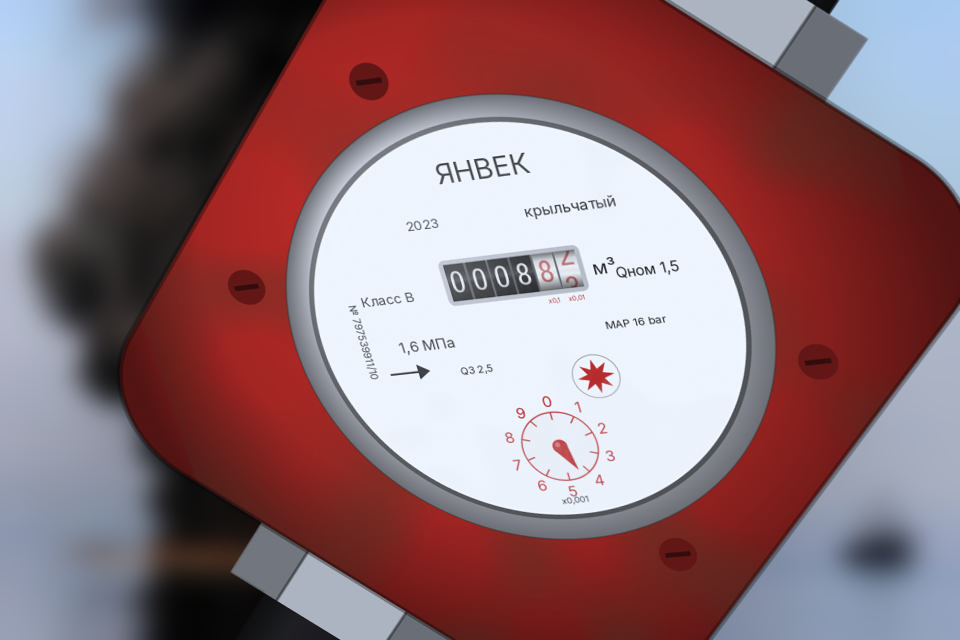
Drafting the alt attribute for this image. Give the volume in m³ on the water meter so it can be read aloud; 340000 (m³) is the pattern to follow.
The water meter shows 8.824 (m³)
